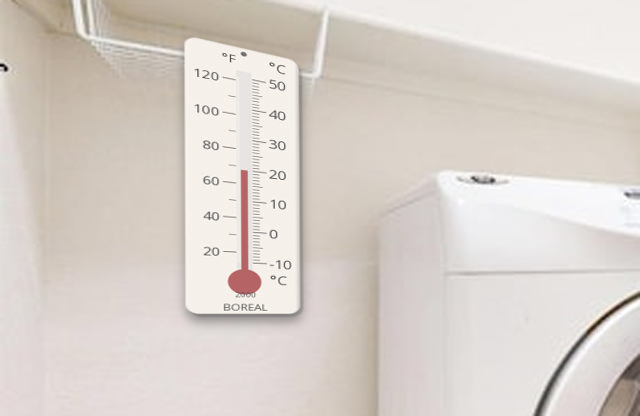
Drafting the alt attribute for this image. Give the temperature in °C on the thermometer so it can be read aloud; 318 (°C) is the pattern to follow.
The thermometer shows 20 (°C)
